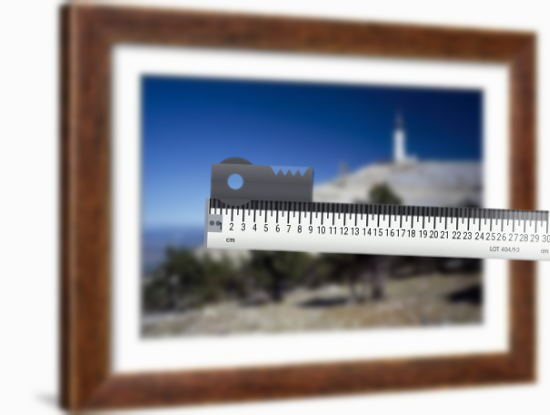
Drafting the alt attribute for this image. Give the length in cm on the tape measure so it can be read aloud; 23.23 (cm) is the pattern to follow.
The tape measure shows 9 (cm)
